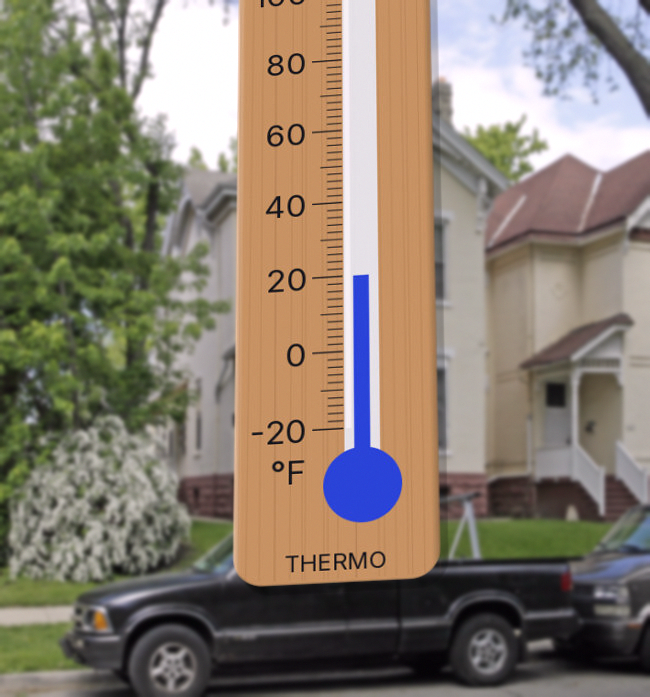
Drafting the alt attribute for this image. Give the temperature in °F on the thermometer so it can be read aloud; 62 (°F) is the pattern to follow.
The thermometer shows 20 (°F)
